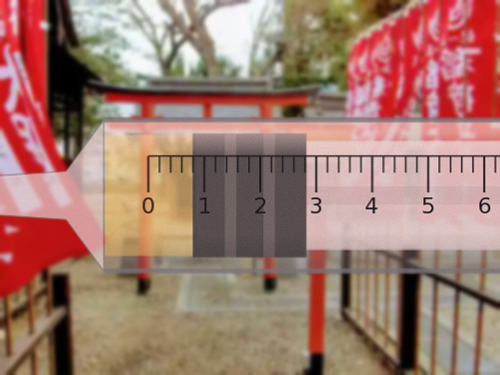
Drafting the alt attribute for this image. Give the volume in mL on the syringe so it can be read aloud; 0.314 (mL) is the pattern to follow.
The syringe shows 0.8 (mL)
